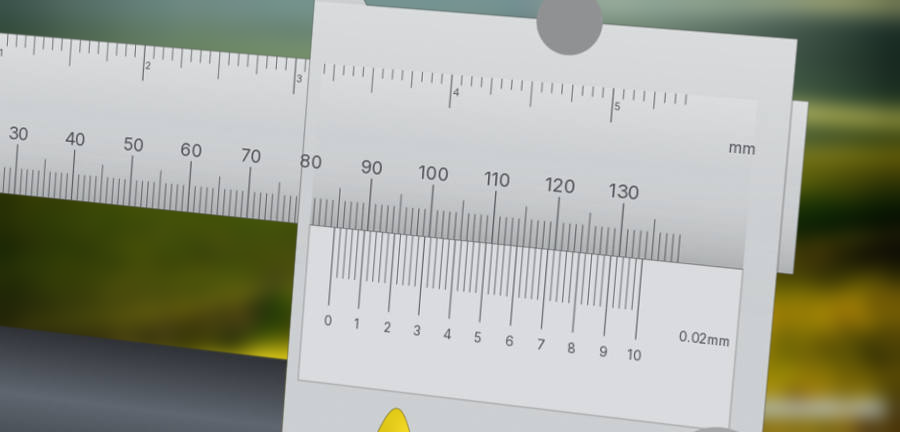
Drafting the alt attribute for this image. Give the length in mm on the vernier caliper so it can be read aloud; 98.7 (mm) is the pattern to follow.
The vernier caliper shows 84.6 (mm)
